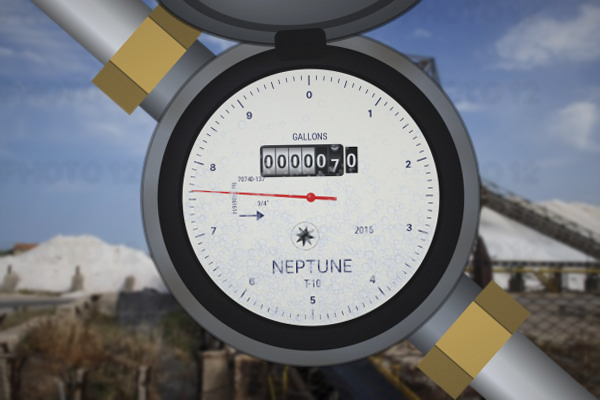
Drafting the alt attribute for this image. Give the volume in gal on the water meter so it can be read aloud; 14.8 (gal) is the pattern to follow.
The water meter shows 67.6 (gal)
